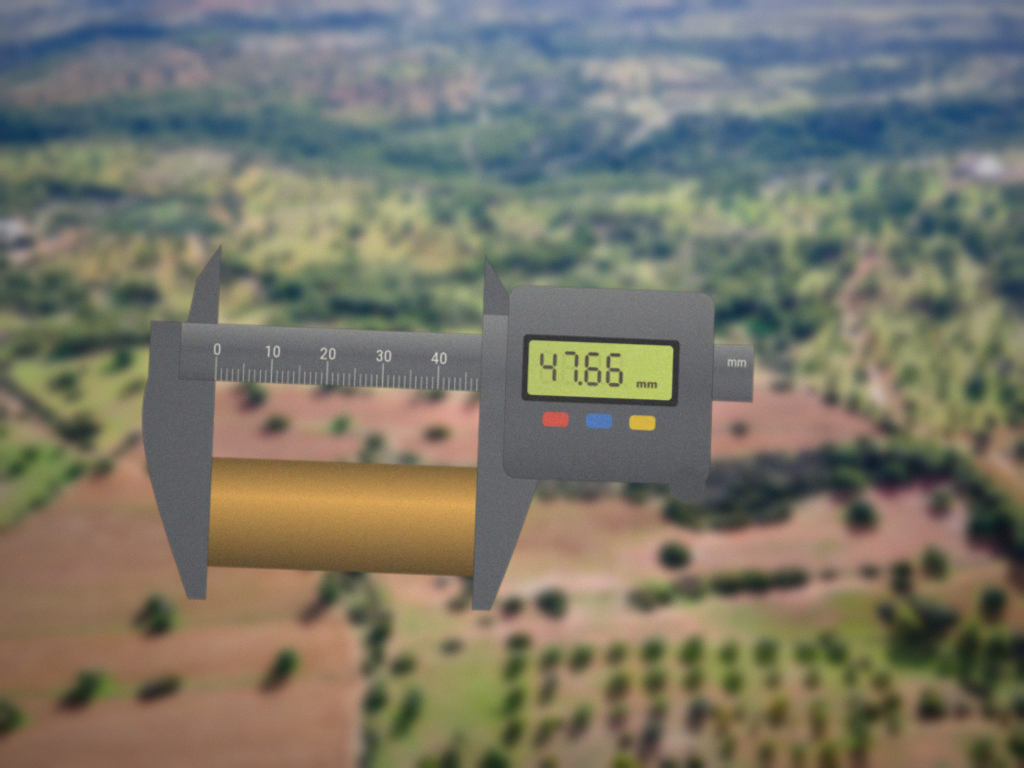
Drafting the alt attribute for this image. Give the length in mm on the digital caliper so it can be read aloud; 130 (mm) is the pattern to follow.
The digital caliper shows 47.66 (mm)
